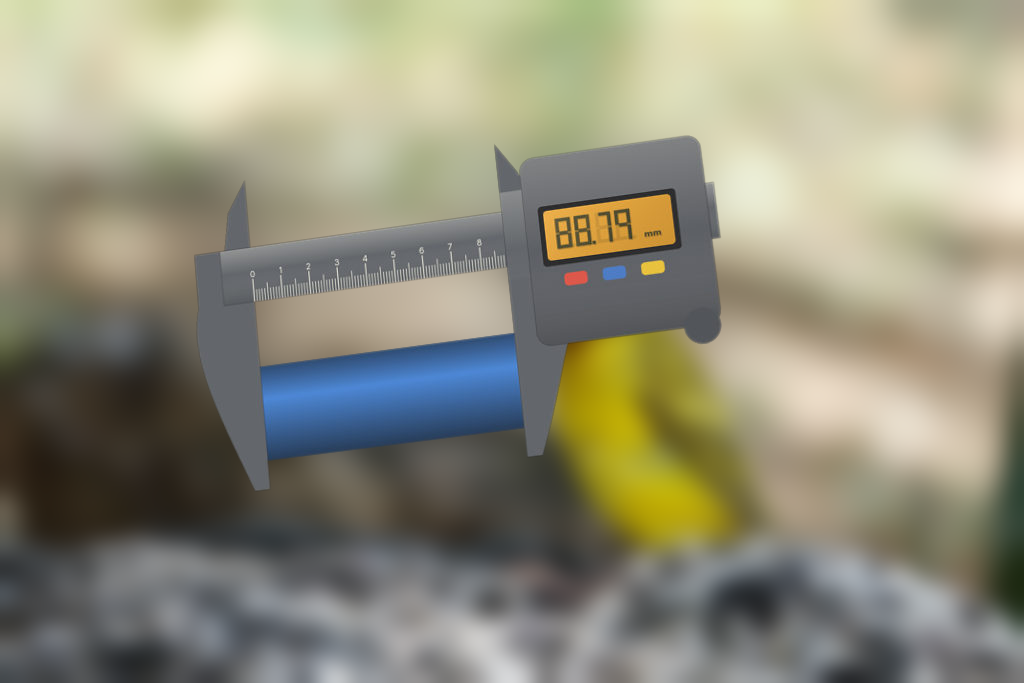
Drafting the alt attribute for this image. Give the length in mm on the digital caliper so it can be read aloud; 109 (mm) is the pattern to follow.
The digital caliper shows 88.79 (mm)
